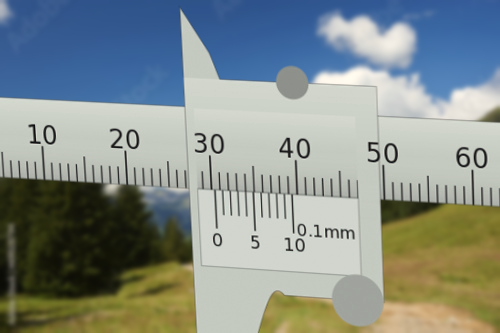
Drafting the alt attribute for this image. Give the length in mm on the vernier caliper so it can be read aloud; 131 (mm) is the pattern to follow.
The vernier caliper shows 30.4 (mm)
